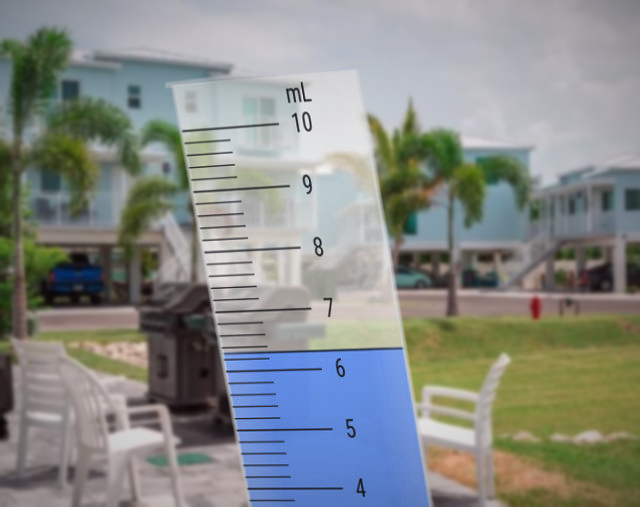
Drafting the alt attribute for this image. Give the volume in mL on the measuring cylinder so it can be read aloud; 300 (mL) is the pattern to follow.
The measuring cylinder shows 6.3 (mL)
